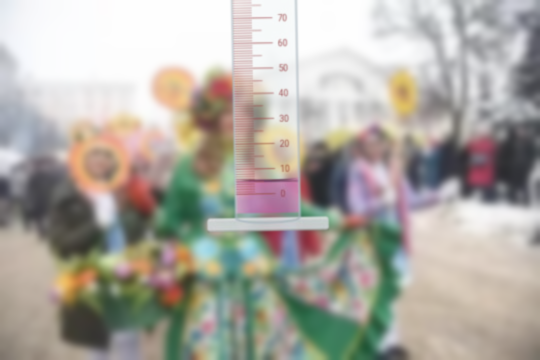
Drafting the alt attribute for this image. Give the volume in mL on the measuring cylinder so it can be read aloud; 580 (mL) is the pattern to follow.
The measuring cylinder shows 5 (mL)
